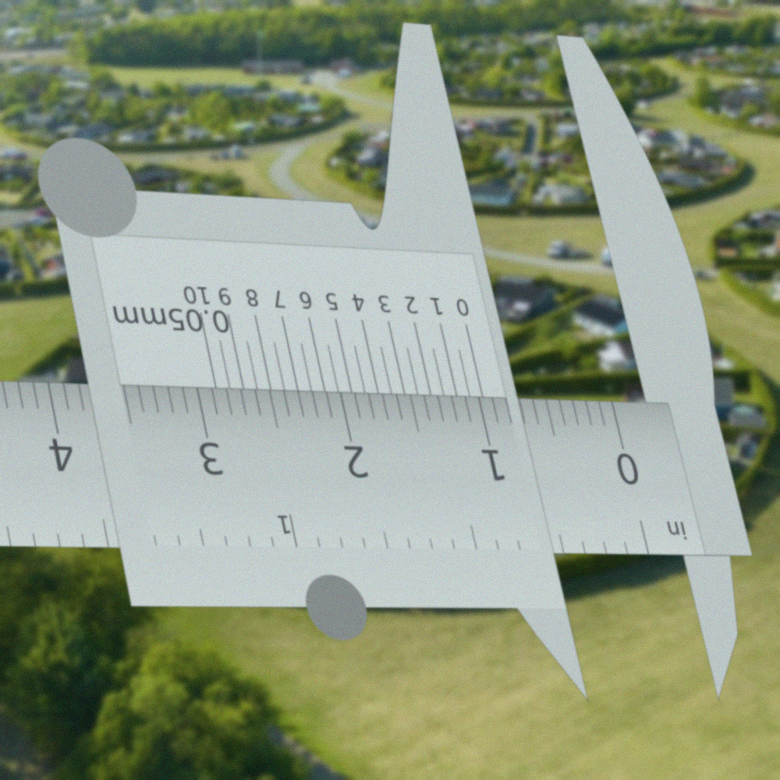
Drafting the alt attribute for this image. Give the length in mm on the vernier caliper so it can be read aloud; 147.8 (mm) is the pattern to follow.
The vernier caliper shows 9.7 (mm)
